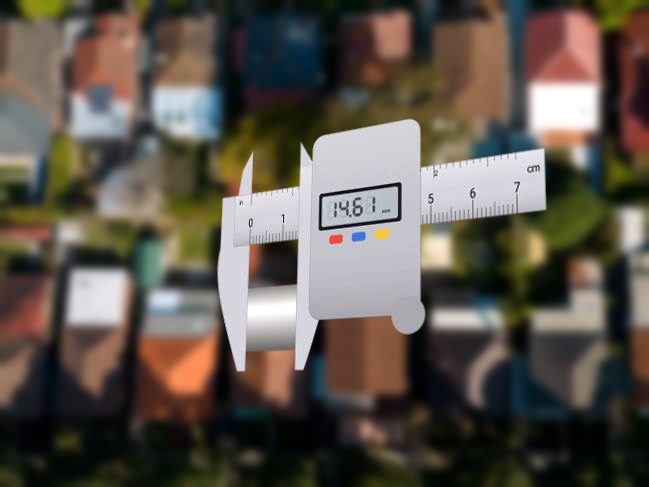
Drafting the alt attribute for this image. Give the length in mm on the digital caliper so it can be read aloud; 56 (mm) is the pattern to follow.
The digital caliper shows 14.61 (mm)
